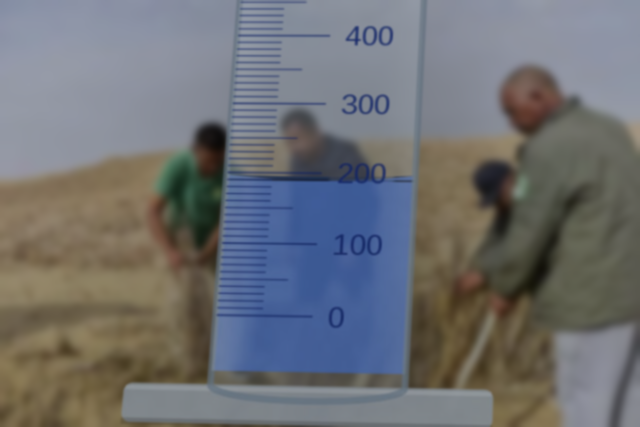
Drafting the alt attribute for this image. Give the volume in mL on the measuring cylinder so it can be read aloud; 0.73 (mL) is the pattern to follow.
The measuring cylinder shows 190 (mL)
